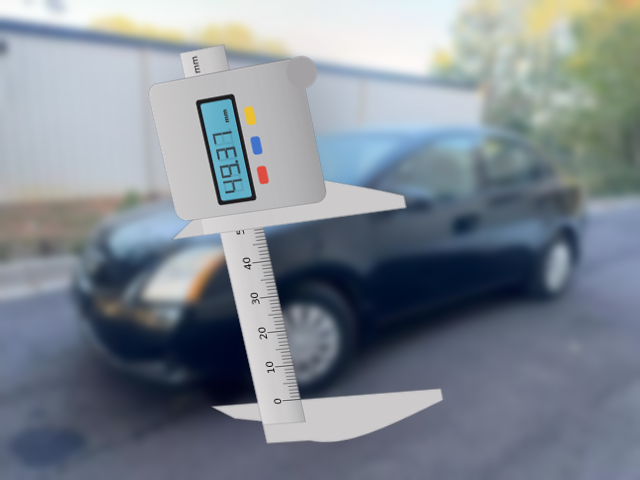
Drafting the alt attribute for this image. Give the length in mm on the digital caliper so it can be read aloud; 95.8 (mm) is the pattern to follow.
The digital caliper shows 49.37 (mm)
